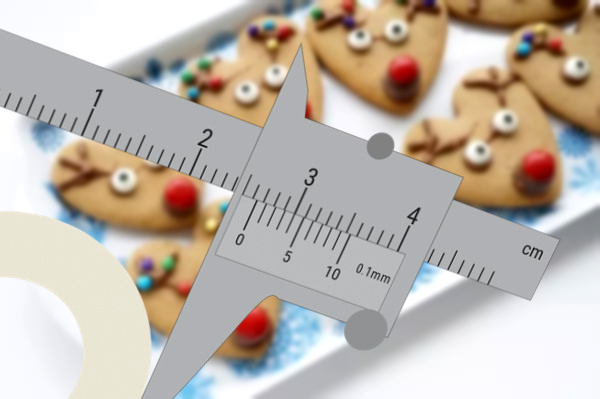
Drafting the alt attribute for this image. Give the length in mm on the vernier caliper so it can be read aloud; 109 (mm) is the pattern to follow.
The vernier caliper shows 26.4 (mm)
